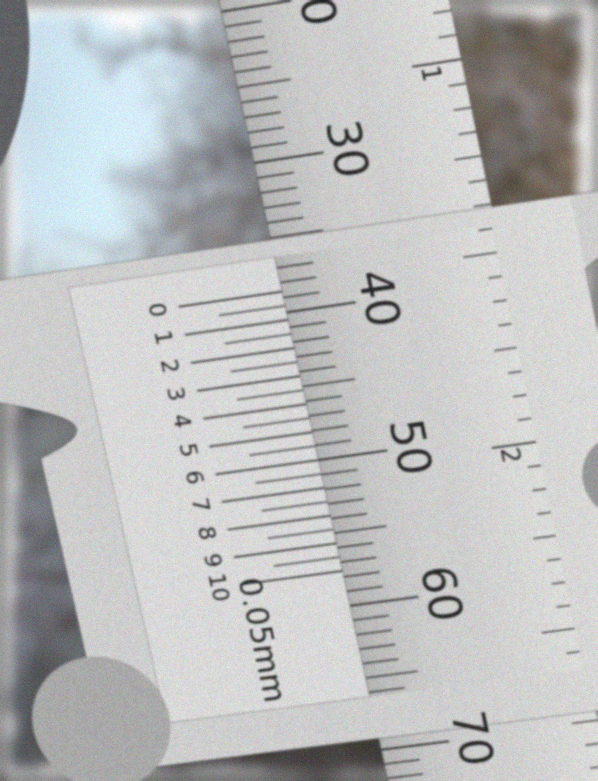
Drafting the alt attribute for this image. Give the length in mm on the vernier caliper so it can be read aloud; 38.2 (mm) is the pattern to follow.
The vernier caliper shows 38.6 (mm)
